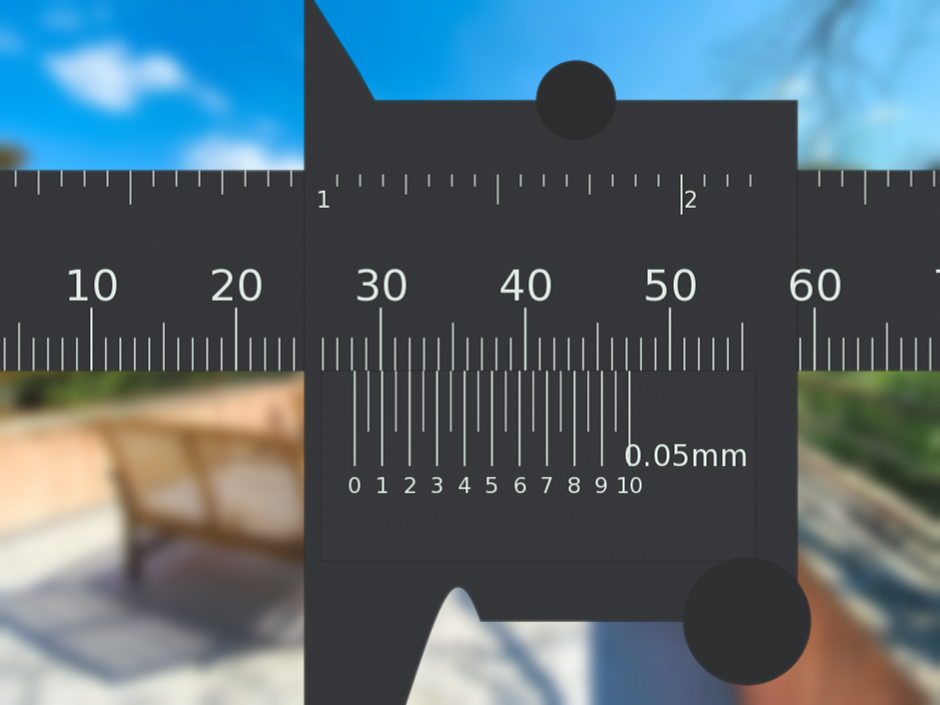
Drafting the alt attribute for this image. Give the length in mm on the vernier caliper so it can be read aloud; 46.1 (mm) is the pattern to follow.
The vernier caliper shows 28.2 (mm)
